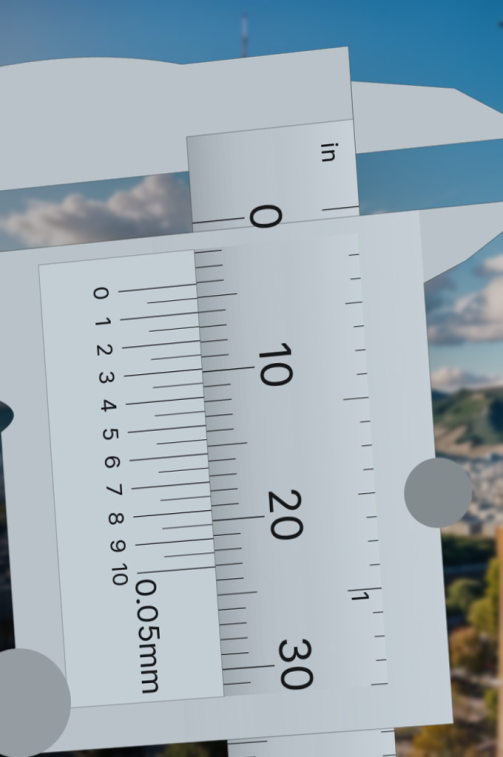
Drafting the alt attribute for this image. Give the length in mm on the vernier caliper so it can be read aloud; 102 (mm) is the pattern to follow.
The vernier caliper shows 4.1 (mm)
